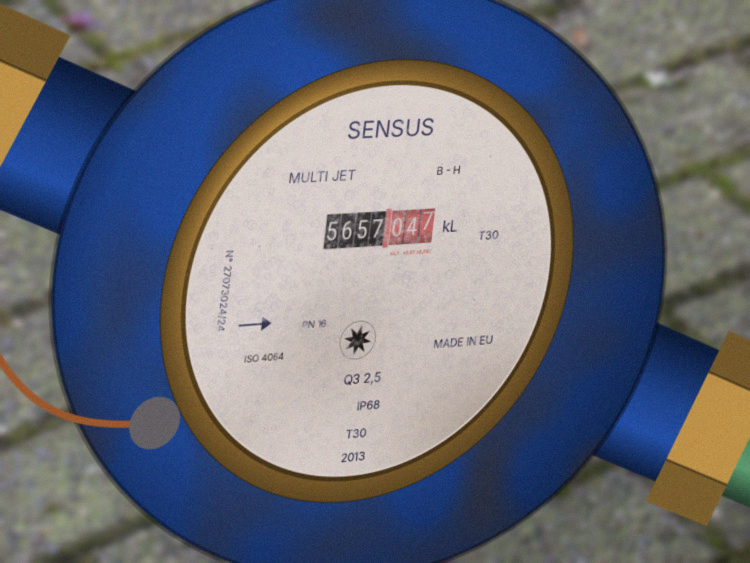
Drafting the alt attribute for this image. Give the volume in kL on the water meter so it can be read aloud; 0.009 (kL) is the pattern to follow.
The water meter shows 5657.047 (kL)
